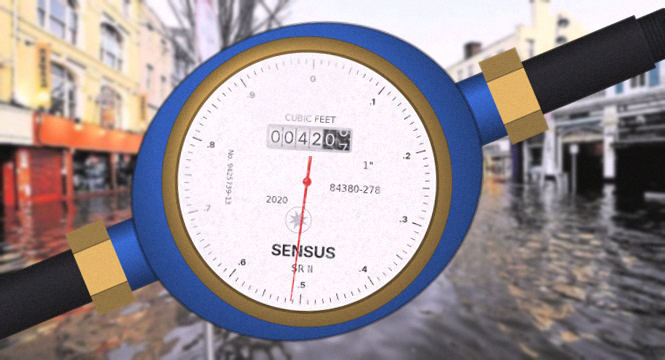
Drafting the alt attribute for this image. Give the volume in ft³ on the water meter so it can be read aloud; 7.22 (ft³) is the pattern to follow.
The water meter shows 4206.51 (ft³)
